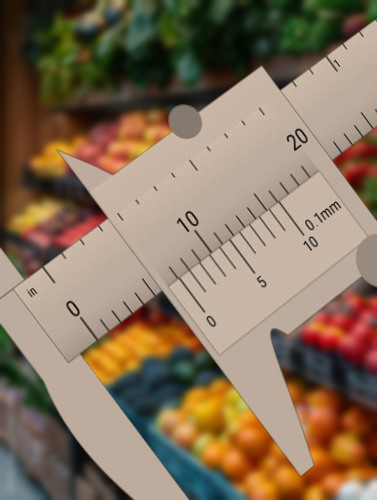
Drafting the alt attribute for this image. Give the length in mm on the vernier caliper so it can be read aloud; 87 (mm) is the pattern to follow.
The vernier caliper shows 7.1 (mm)
